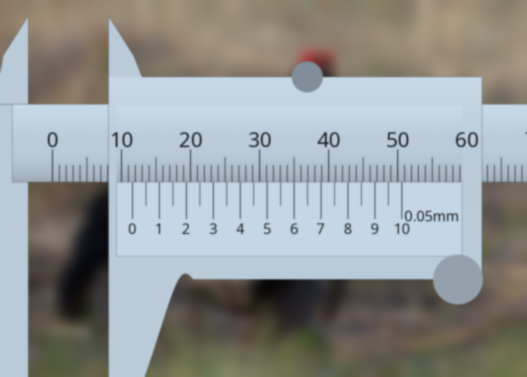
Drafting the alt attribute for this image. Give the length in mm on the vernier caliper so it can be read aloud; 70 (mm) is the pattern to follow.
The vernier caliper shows 11.6 (mm)
